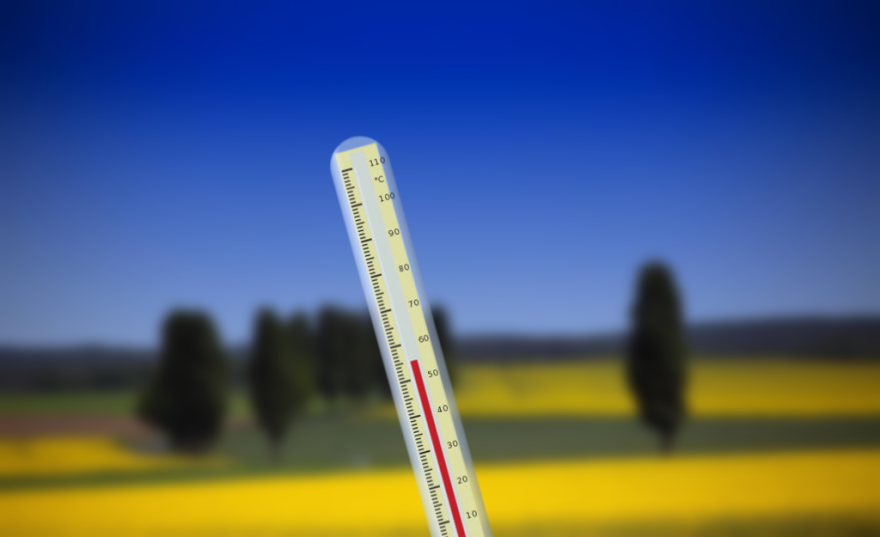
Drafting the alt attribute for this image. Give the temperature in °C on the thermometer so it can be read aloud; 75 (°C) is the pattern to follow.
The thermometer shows 55 (°C)
